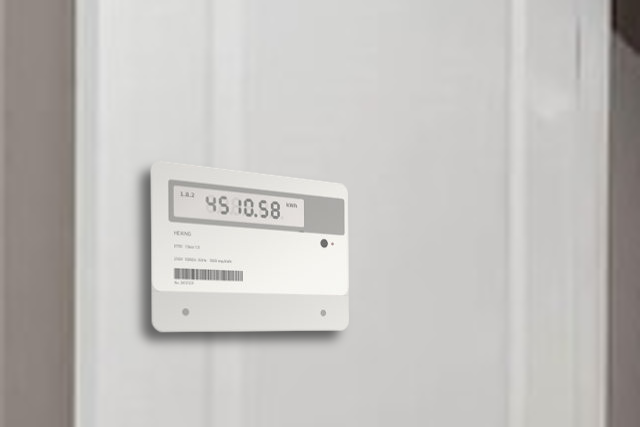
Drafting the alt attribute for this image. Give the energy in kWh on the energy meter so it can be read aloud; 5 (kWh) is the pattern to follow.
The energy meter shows 4510.58 (kWh)
